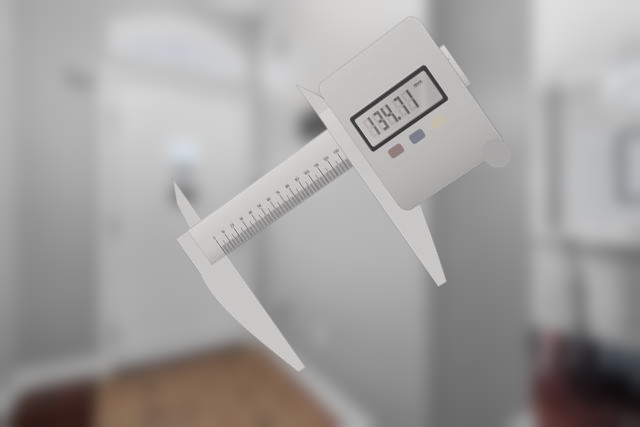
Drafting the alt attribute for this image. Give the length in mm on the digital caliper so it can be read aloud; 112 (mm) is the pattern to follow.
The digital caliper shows 134.71 (mm)
